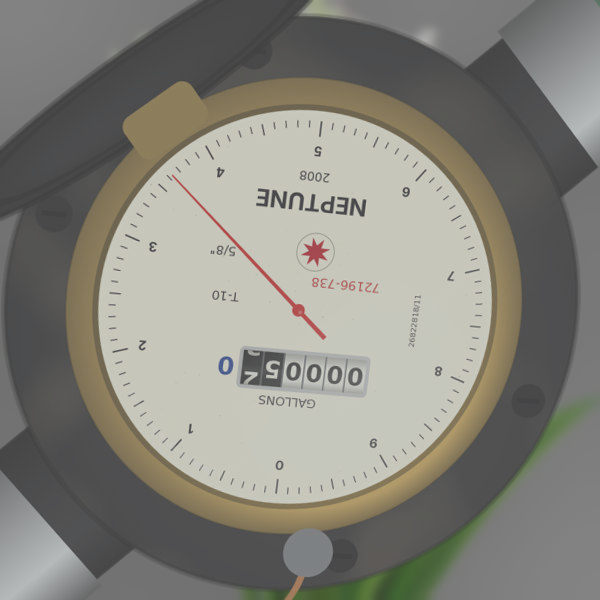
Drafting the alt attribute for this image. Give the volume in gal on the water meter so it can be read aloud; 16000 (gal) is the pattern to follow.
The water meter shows 523.6 (gal)
